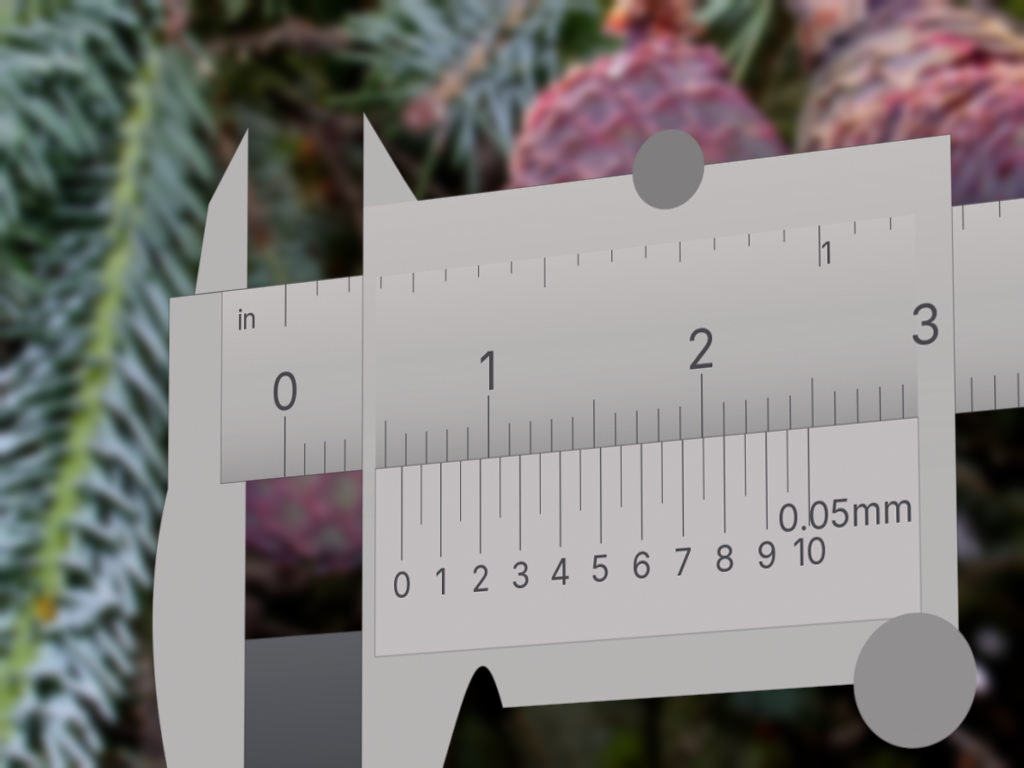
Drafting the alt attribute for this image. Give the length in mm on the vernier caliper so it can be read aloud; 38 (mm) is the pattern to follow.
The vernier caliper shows 5.8 (mm)
